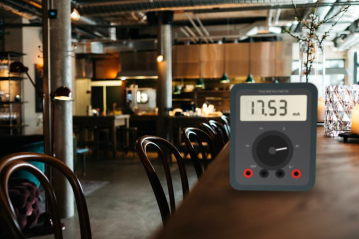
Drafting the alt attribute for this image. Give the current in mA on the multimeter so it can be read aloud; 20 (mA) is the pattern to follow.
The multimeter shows 17.53 (mA)
